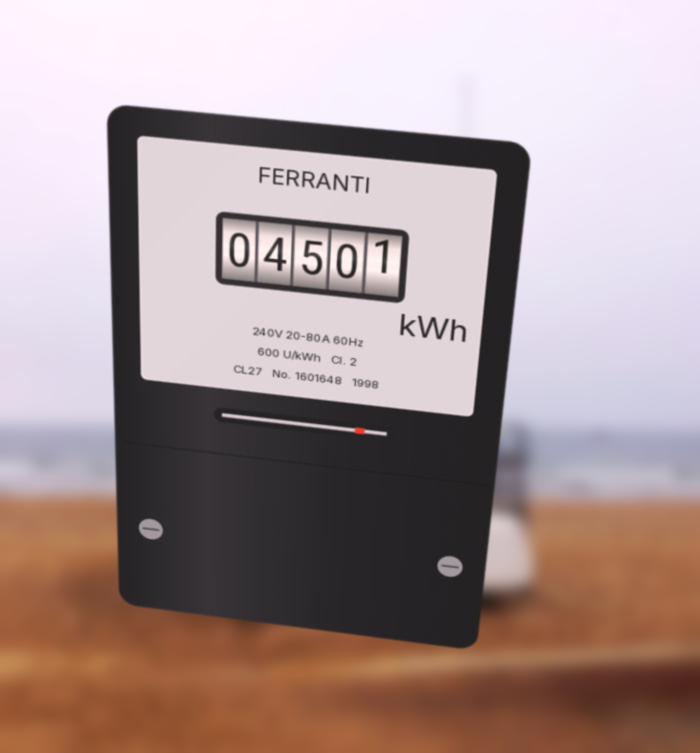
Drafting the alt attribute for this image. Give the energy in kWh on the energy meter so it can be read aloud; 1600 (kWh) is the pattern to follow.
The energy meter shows 4501 (kWh)
